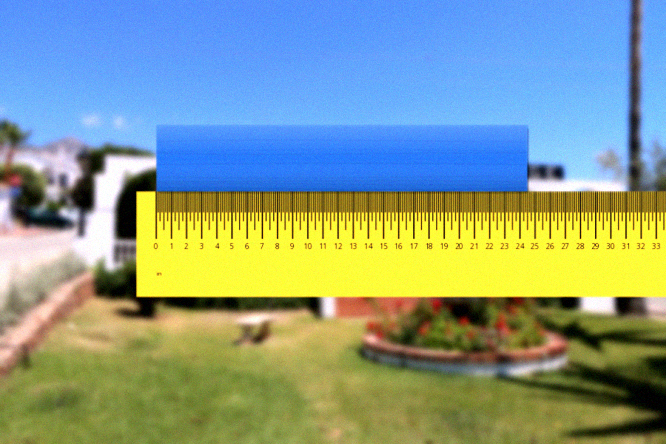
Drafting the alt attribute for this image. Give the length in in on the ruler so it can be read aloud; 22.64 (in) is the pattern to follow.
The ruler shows 24.5 (in)
